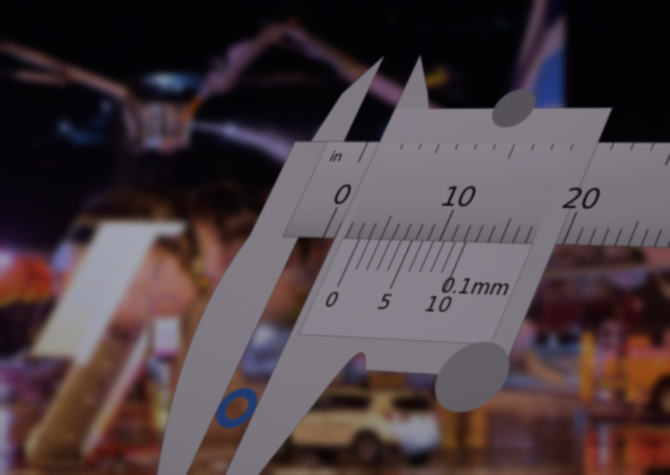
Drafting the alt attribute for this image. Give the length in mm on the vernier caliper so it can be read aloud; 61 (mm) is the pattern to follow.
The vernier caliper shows 3.2 (mm)
